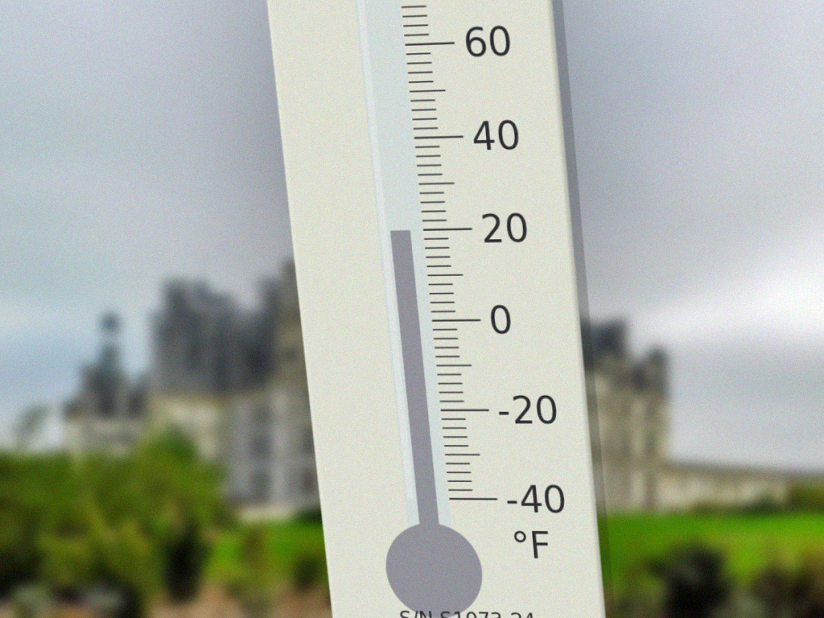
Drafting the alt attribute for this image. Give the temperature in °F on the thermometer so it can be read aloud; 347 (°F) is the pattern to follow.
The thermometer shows 20 (°F)
